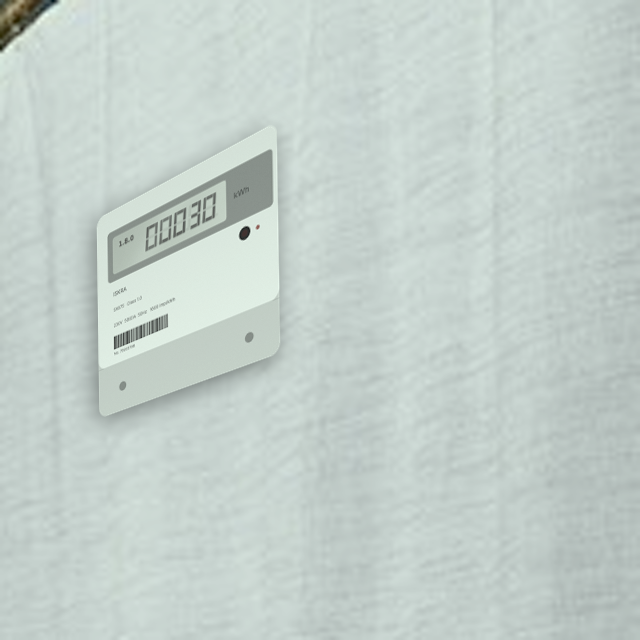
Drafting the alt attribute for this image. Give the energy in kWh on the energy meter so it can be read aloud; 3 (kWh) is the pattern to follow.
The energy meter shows 30 (kWh)
